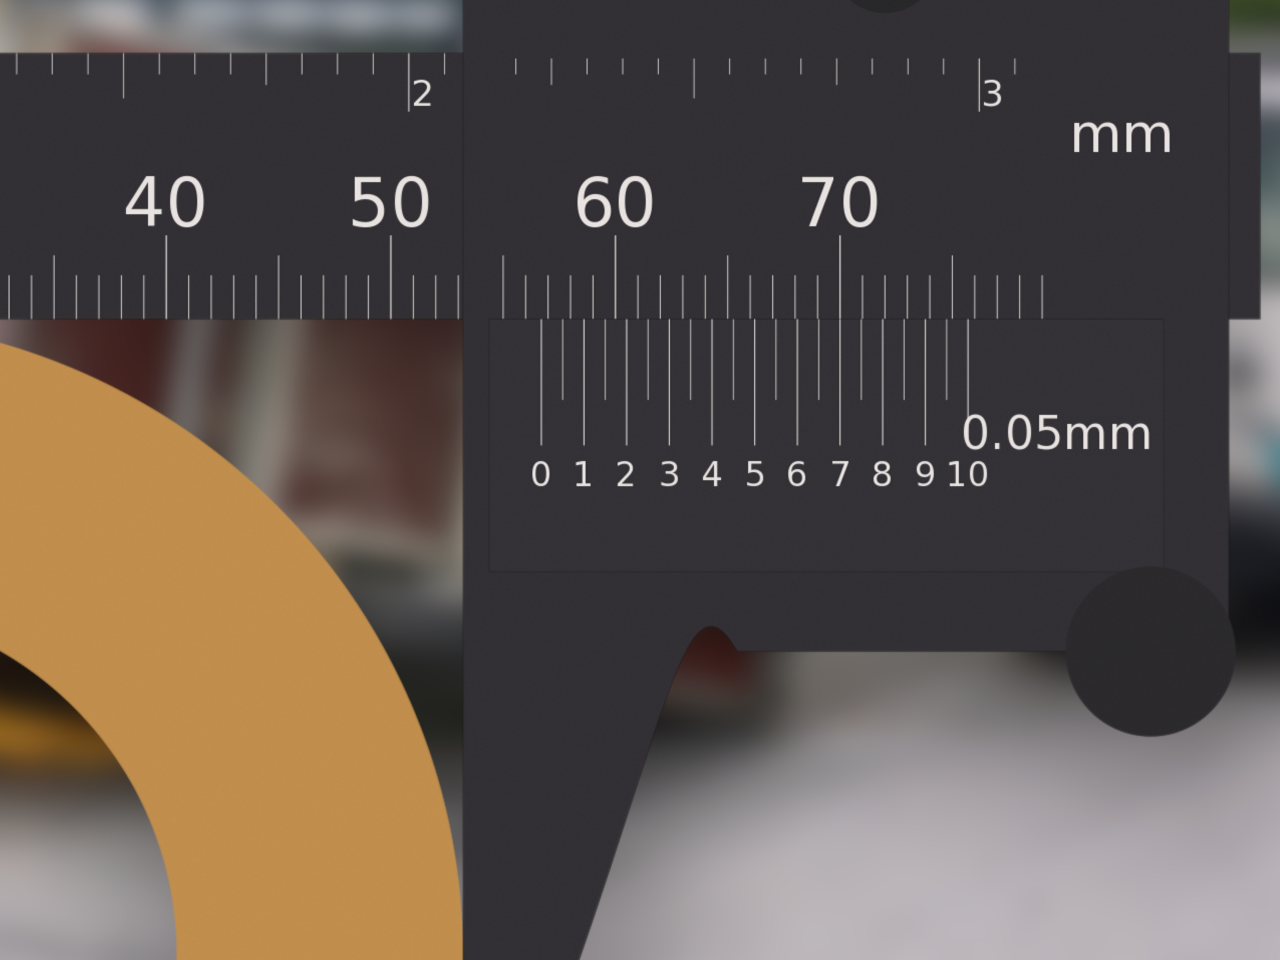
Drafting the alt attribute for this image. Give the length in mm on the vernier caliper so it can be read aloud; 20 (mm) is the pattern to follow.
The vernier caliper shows 56.7 (mm)
